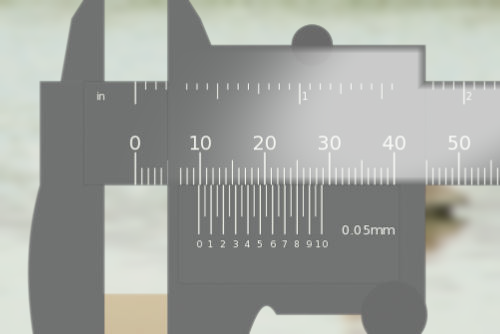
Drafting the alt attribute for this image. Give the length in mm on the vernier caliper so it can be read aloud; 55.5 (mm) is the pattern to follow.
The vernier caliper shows 9.8 (mm)
